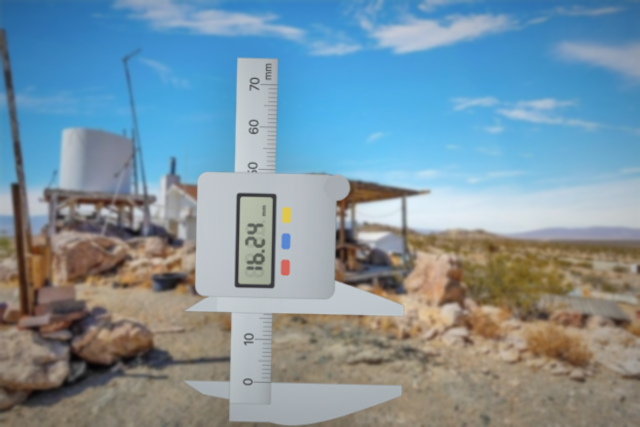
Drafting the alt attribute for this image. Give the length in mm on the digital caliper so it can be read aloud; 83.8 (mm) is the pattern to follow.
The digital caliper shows 16.24 (mm)
